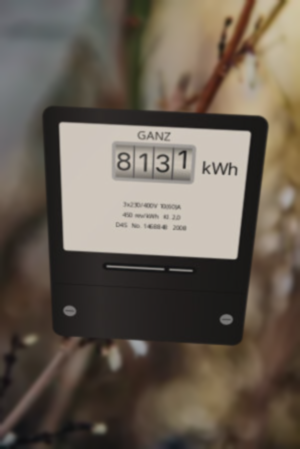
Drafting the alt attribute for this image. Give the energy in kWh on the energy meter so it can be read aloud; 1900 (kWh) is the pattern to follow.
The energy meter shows 8131 (kWh)
